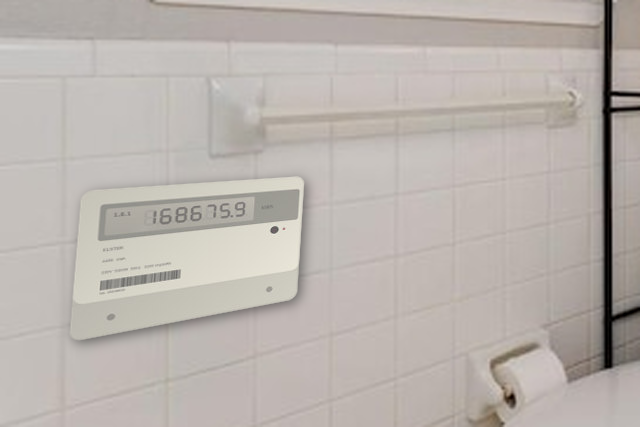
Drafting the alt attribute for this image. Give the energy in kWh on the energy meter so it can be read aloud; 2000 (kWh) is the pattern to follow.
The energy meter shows 168675.9 (kWh)
